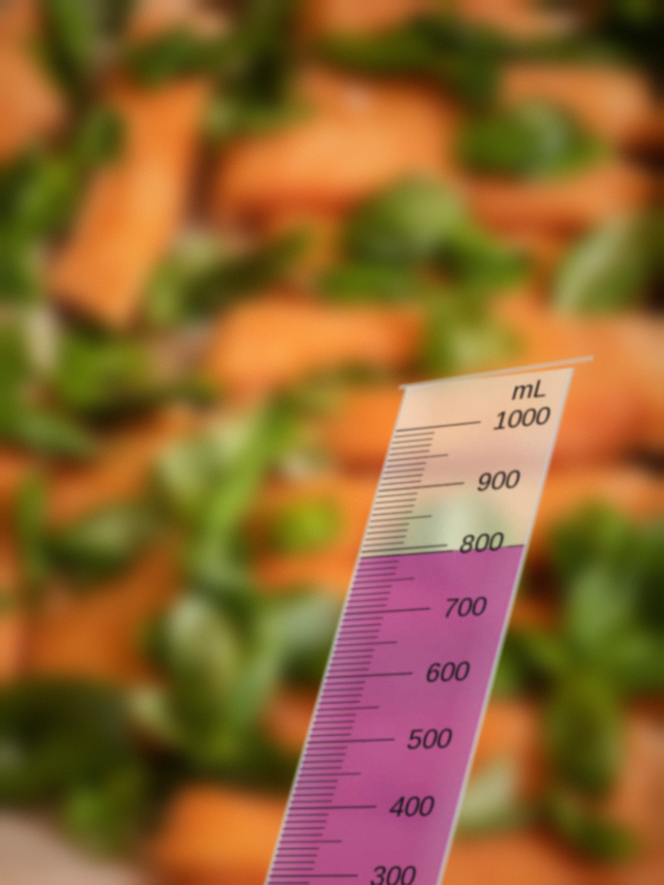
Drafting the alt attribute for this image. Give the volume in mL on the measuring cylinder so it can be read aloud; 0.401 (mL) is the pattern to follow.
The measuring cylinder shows 790 (mL)
